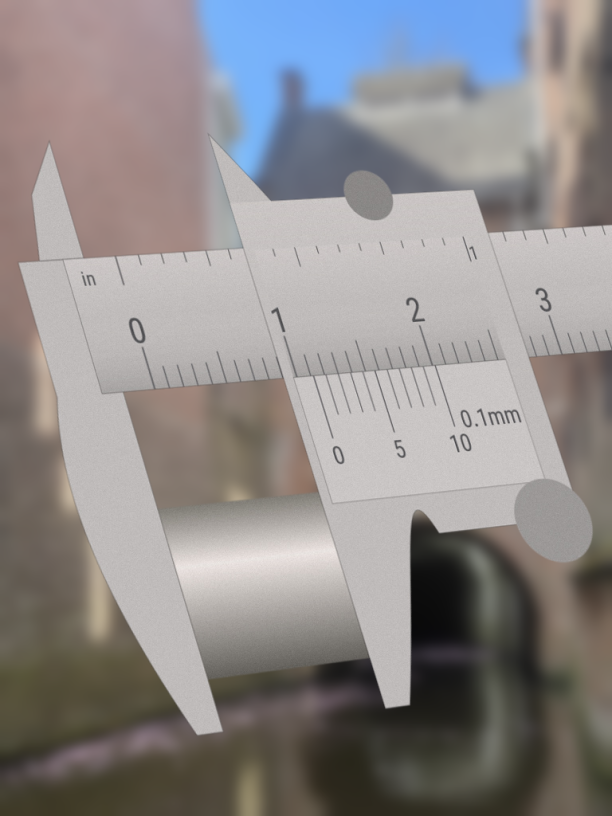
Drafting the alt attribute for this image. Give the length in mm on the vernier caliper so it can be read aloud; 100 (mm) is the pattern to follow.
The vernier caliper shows 11.2 (mm)
